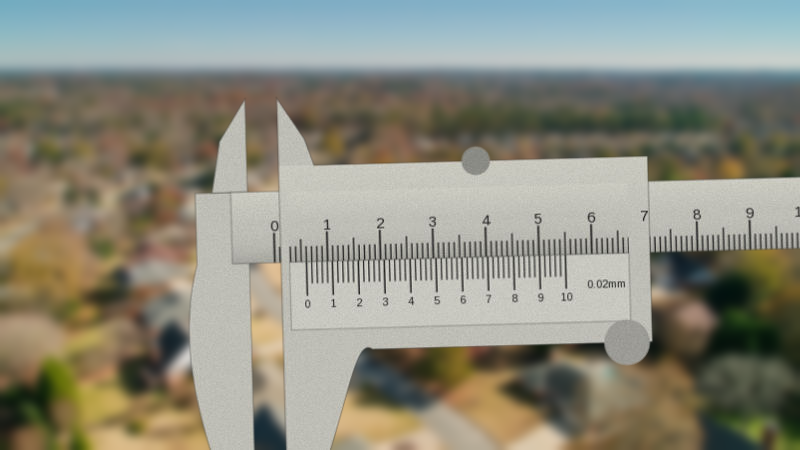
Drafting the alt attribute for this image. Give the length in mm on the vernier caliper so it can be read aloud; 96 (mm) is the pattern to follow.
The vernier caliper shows 6.0 (mm)
